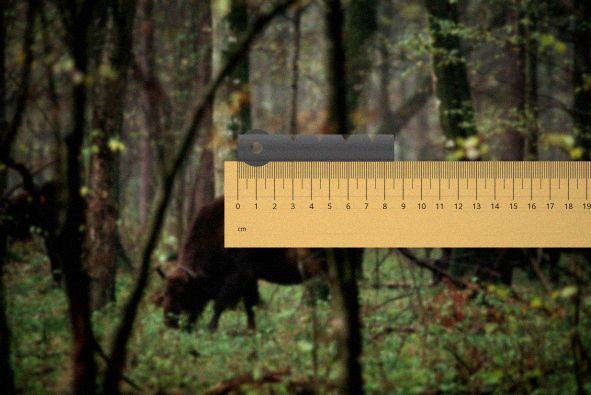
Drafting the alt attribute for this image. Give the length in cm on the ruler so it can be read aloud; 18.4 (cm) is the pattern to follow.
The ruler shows 8.5 (cm)
